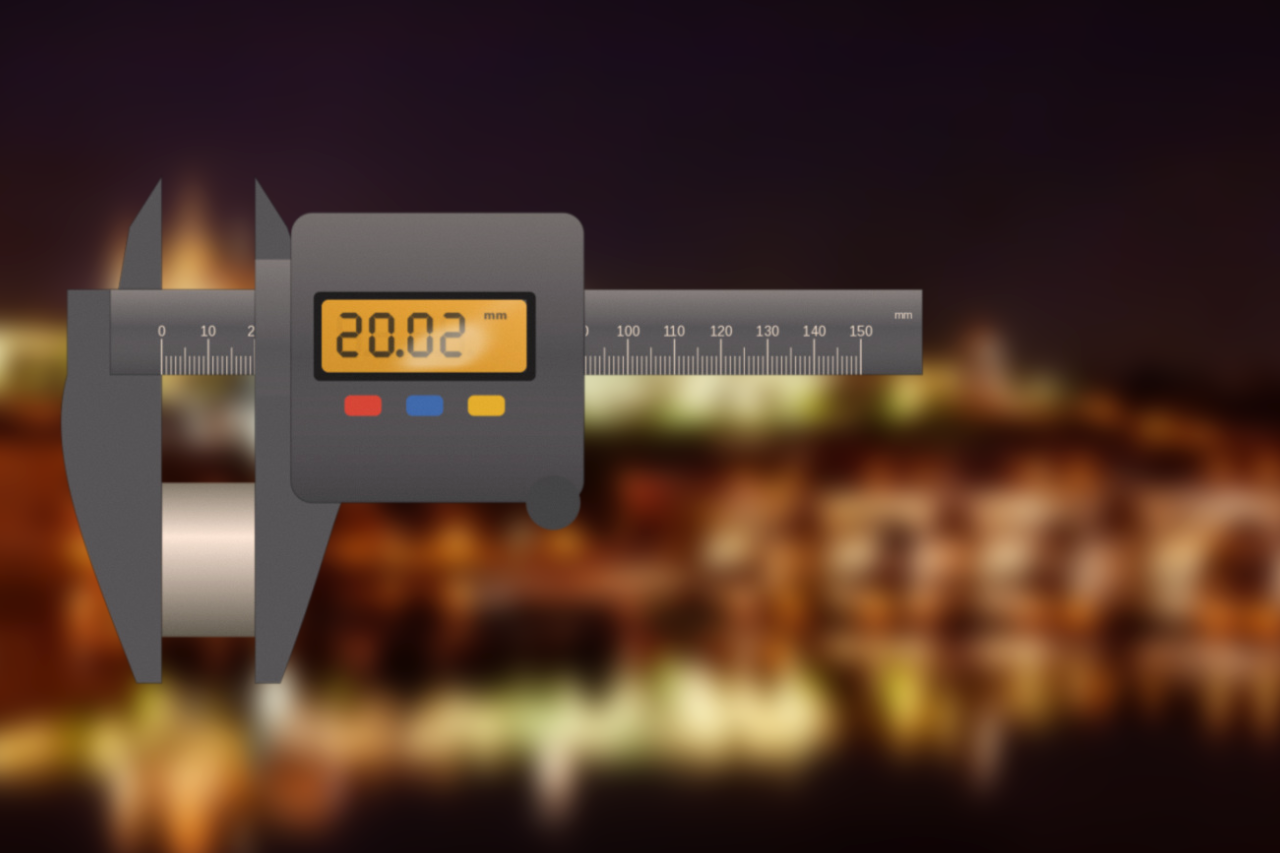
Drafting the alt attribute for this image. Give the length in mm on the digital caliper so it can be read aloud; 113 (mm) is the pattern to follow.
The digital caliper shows 20.02 (mm)
